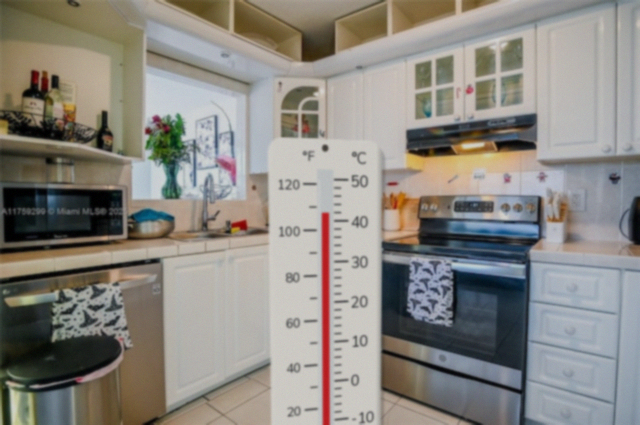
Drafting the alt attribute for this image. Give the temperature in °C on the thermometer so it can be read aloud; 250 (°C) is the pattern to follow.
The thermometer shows 42 (°C)
